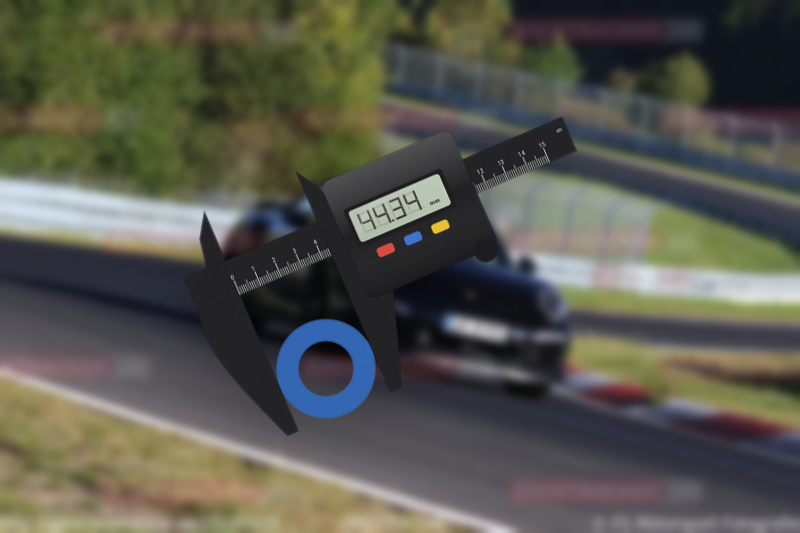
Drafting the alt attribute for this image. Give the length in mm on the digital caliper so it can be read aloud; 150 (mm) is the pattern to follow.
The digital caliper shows 44.34 (mm)
